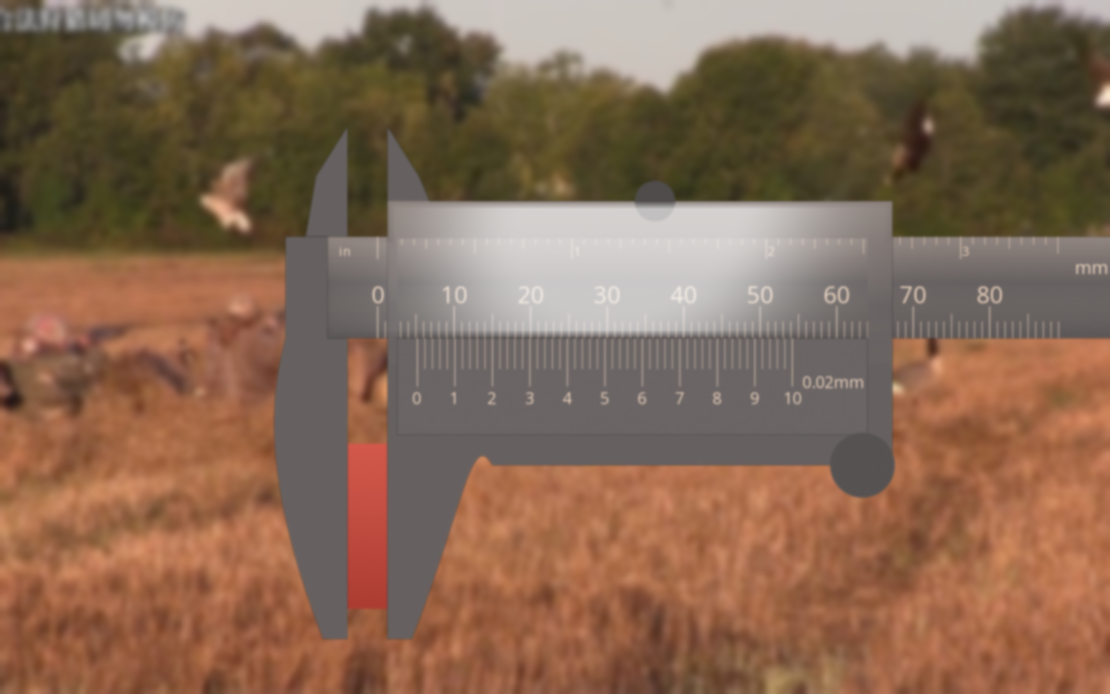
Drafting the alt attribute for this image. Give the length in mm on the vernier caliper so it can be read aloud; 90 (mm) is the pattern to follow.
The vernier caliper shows 5.2 (mm)
